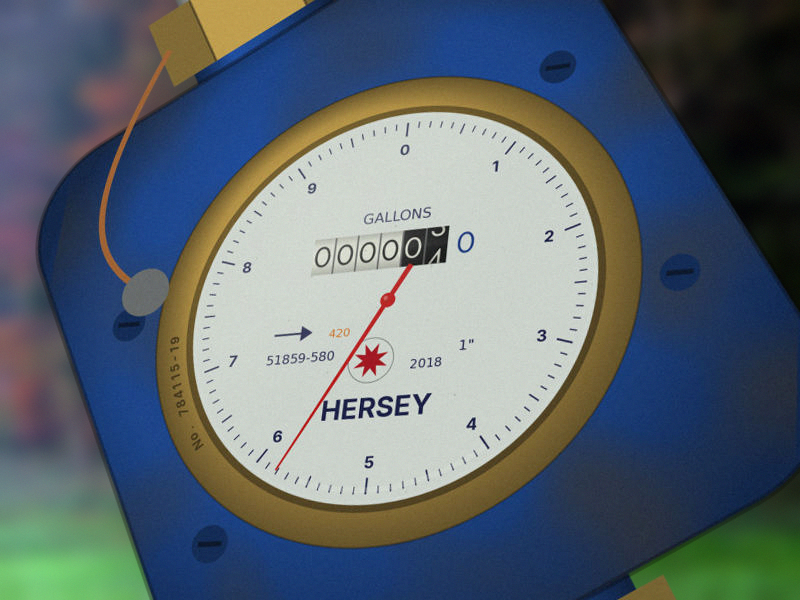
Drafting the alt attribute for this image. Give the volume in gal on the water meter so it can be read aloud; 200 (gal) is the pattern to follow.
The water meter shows 35.8 (gal)
